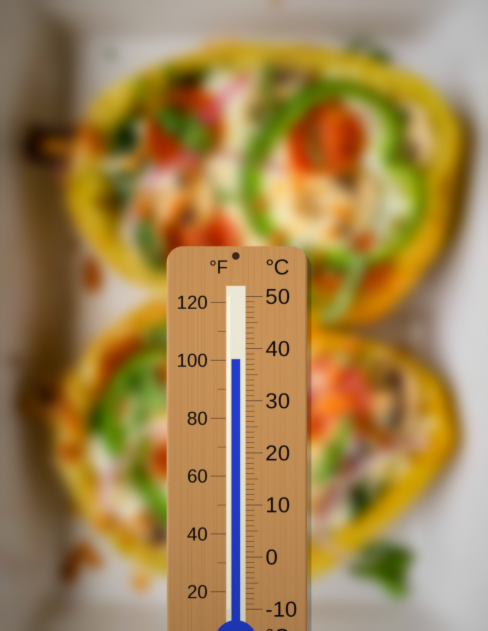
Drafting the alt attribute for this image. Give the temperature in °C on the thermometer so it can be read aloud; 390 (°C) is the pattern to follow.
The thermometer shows 38 (°C)
